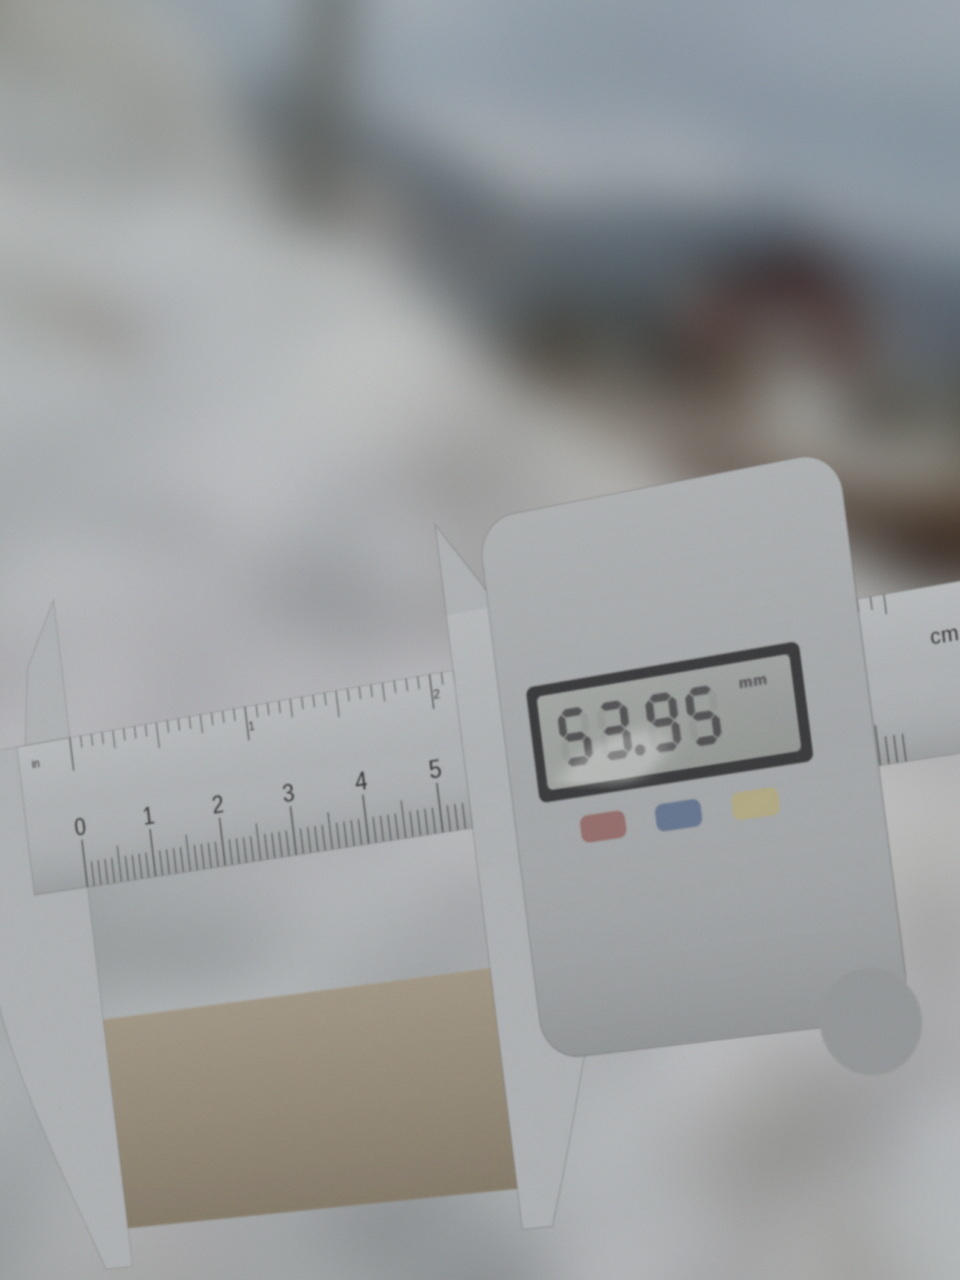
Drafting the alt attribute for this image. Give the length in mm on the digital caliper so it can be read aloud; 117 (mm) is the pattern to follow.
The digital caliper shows 53.95 (mm)
